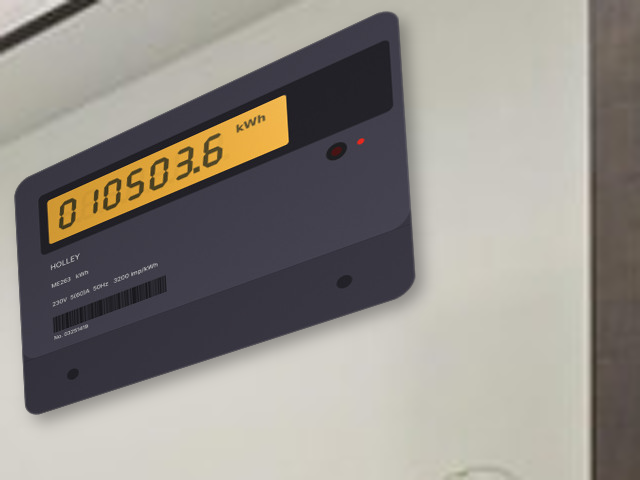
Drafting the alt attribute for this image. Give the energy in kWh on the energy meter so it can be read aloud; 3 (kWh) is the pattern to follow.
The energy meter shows 10503.6 (kWh)
